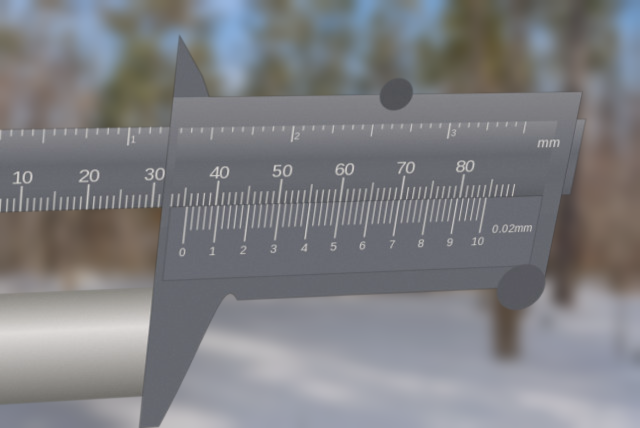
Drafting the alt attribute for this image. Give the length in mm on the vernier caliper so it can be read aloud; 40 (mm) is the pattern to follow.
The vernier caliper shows 35.5 (mm)
